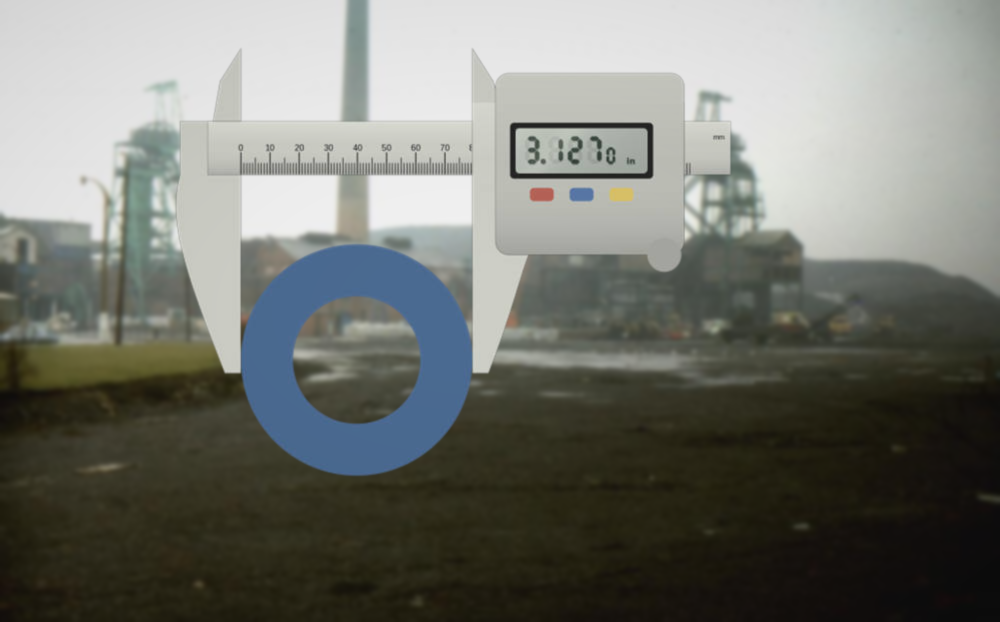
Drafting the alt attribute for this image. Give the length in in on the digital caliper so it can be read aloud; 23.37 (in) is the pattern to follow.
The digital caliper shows 3.1270 (in)
